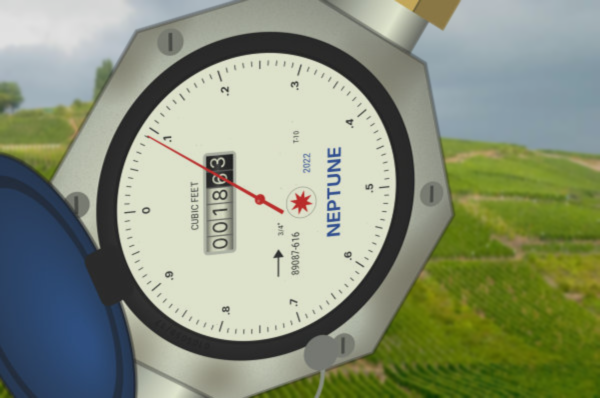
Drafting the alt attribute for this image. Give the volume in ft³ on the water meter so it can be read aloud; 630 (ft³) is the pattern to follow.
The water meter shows 1863.09 (ft³)
